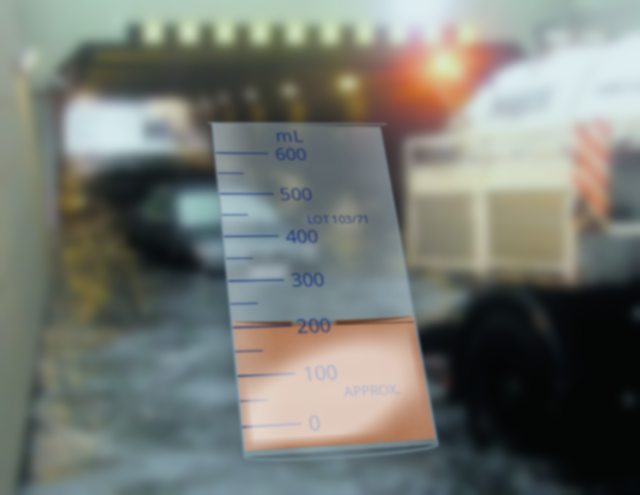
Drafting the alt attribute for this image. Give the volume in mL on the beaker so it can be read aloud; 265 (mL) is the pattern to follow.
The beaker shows 200 (mL)
